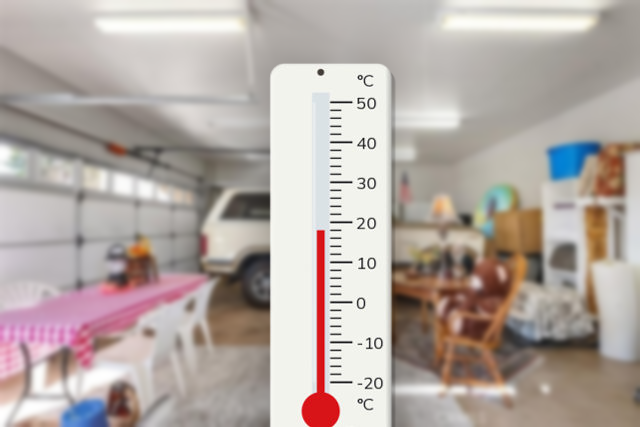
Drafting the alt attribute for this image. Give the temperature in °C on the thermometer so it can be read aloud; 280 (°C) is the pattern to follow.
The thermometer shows 18 (°C)
